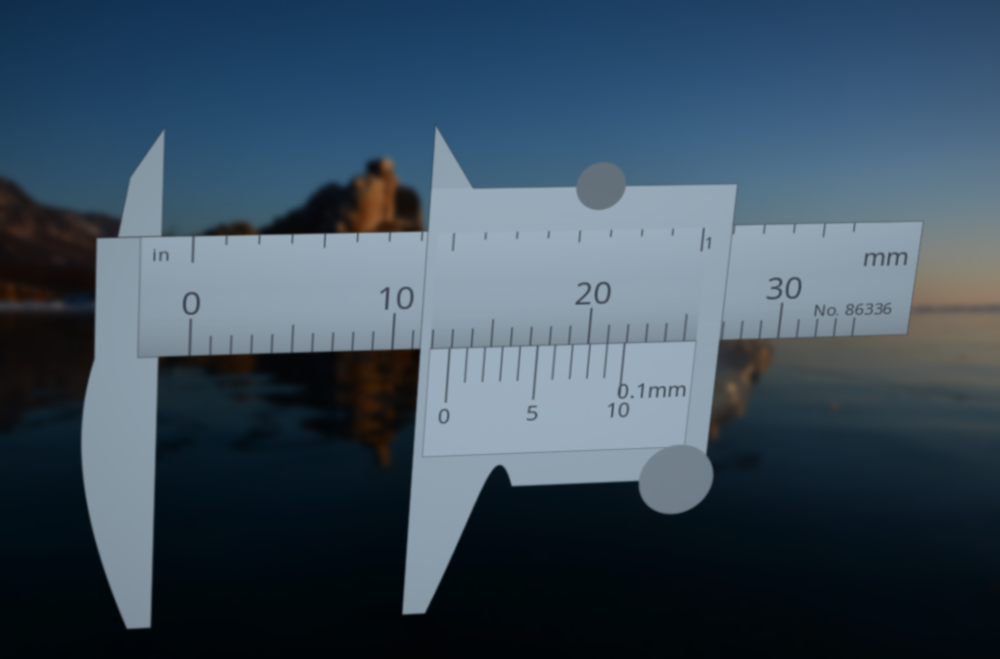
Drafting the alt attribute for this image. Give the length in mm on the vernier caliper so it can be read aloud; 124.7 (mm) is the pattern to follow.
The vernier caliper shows 12.9 (mm)
